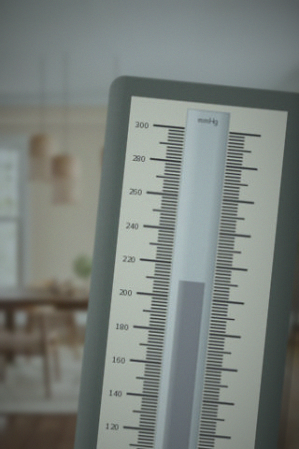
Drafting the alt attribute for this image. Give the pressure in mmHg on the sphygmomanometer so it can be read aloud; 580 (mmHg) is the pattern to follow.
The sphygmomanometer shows 210 (mmHg)
